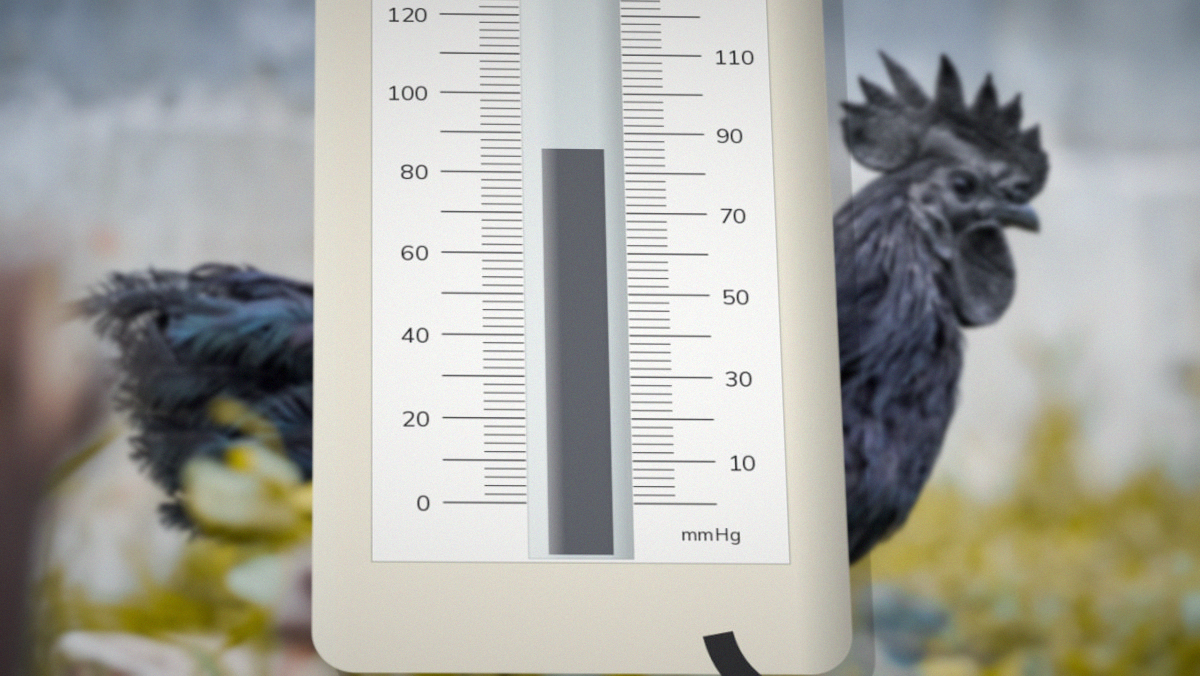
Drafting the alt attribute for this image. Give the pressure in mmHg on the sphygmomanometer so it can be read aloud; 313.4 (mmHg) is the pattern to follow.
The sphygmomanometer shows 86 (mmHg)
